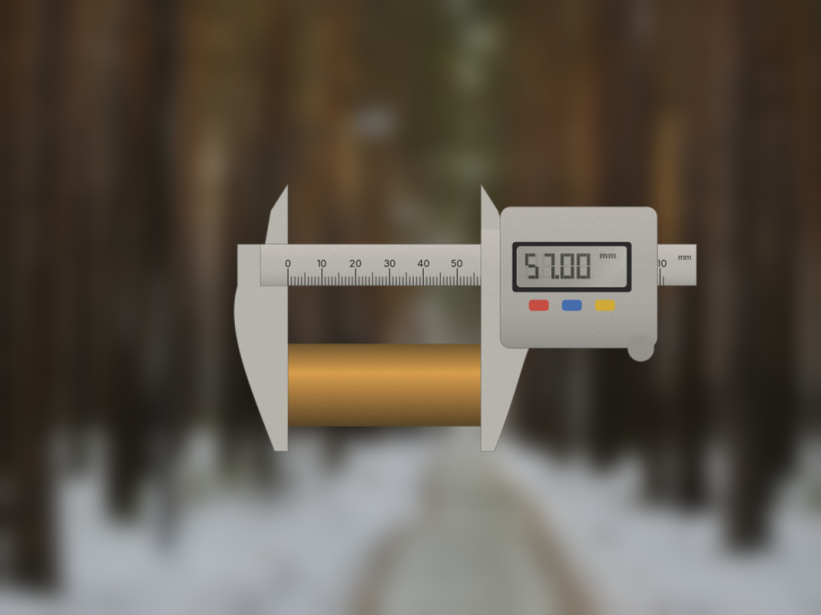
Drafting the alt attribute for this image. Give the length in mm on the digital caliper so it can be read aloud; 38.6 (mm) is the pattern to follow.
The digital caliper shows 57.00 (mm)
